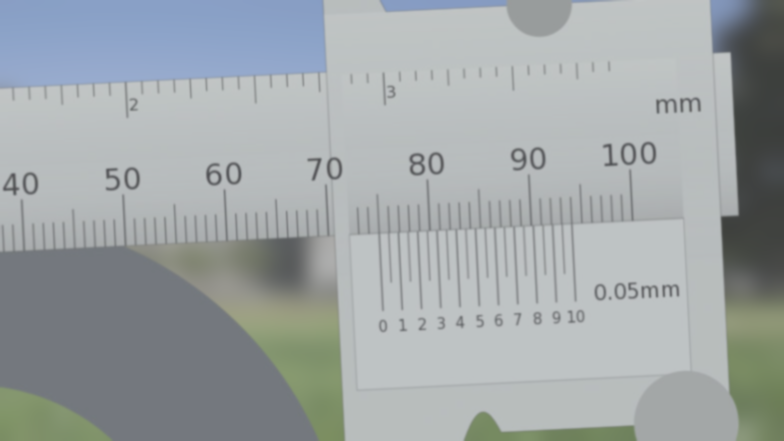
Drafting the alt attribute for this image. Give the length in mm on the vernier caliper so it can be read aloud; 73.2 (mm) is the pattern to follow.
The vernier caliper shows 75.0 (mm)
